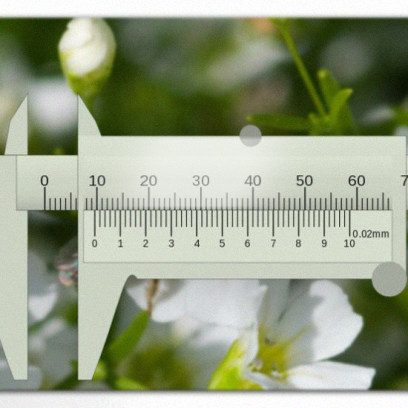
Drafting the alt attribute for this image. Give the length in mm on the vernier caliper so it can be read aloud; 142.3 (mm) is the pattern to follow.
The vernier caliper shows 9.6 (mm)
